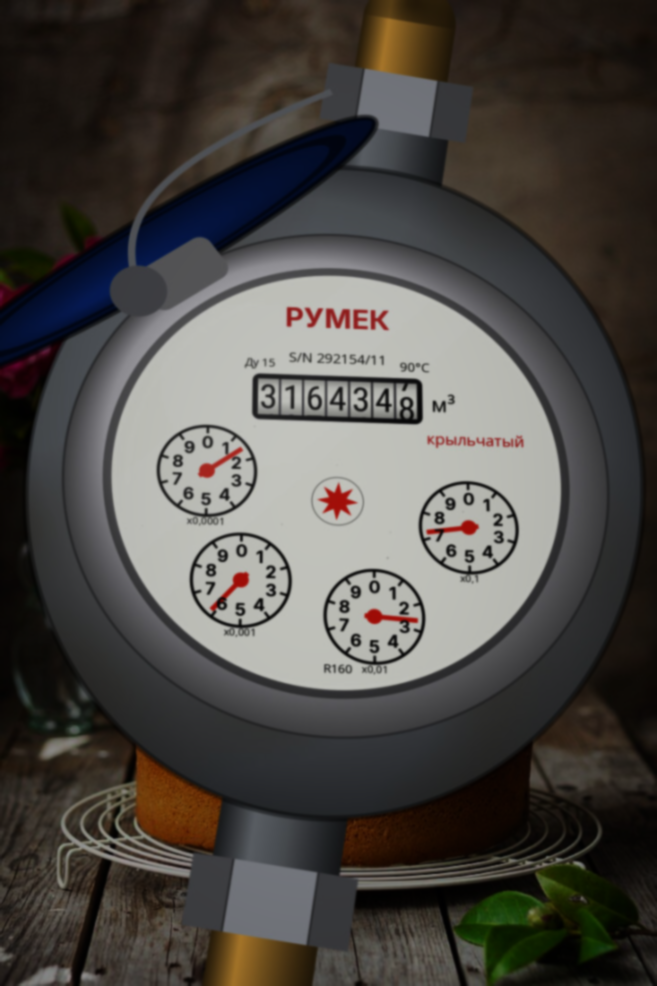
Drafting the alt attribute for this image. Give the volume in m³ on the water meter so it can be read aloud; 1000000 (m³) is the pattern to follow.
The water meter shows 3164347.7261 (m³)
